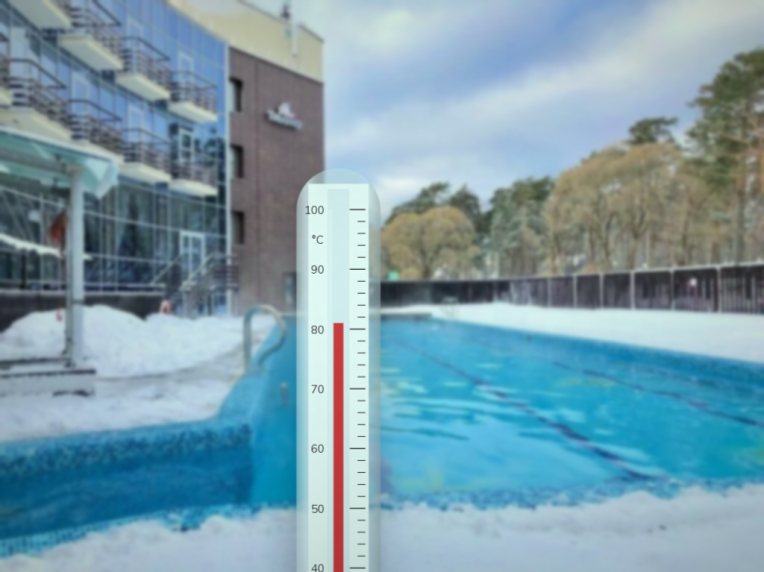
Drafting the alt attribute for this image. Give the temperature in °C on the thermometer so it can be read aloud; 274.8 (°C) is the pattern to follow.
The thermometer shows 81 (°C)
